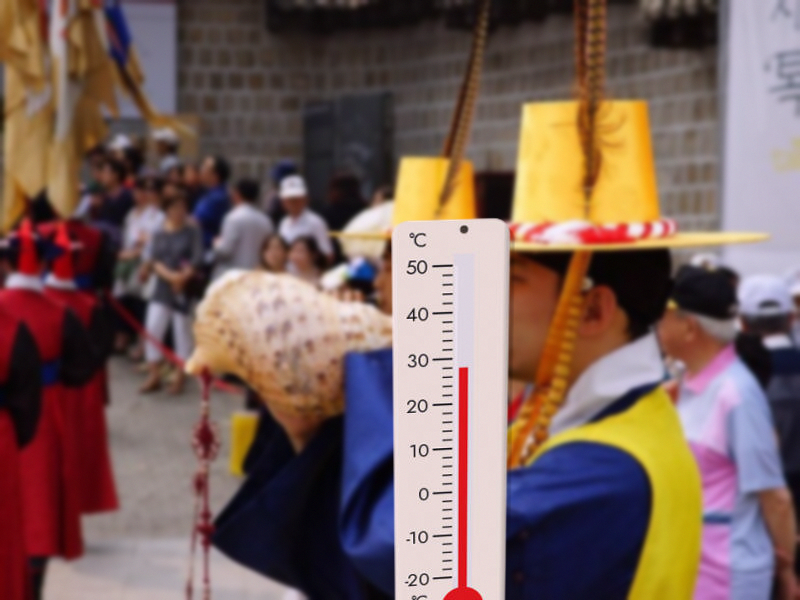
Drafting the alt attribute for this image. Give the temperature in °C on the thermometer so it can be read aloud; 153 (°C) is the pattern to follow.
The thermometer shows 28 (°C)
